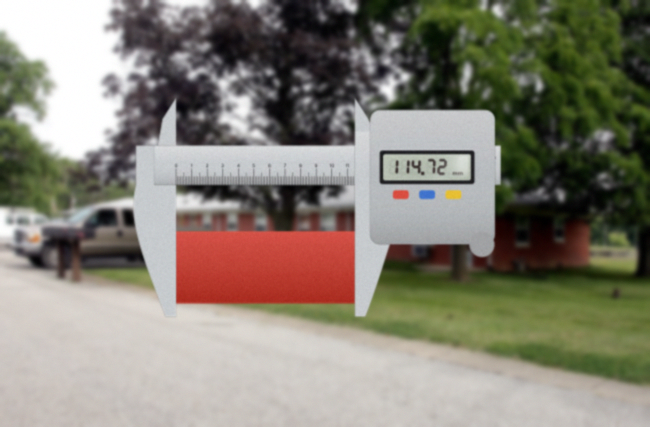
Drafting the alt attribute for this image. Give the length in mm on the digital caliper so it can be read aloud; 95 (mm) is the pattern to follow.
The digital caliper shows 114.72 (mm)
